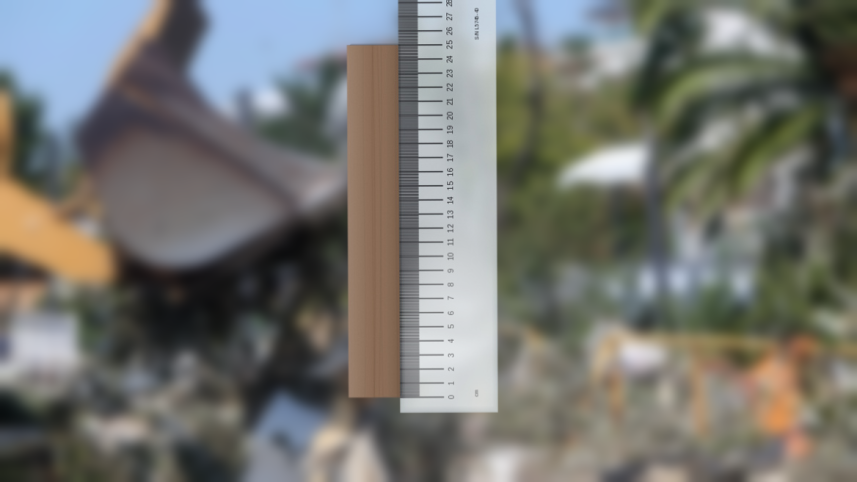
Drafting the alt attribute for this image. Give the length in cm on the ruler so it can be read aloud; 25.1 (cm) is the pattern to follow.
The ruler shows 25 (cm)
